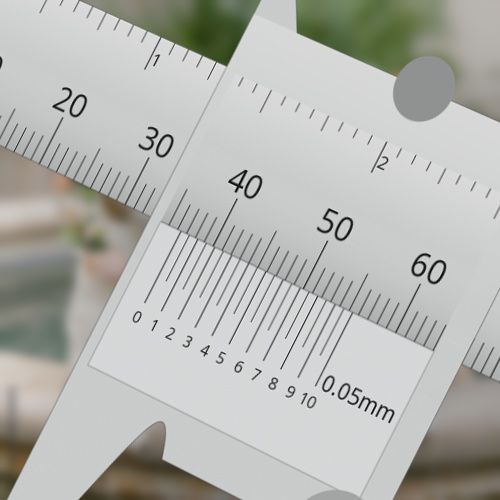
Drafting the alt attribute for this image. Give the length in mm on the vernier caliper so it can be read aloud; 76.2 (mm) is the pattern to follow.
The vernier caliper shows 36.4 (mm)
